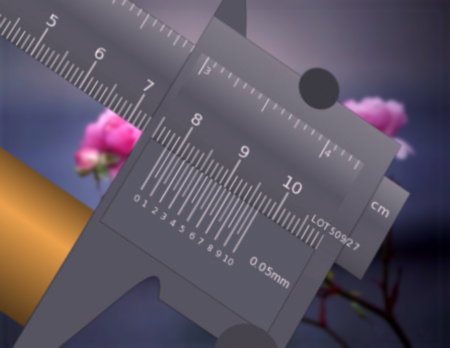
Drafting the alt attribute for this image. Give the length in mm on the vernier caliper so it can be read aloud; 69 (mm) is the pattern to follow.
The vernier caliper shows 78.0 (mm)
